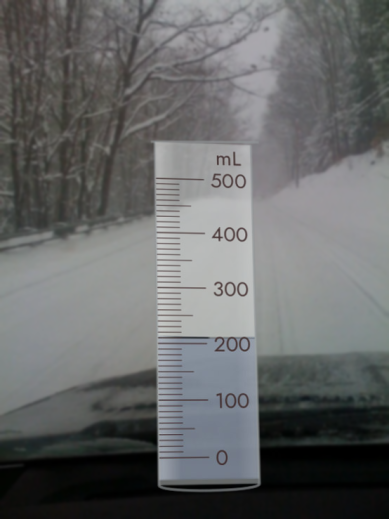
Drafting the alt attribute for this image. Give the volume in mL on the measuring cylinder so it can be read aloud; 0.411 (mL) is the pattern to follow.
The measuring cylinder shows 210 (mL)
